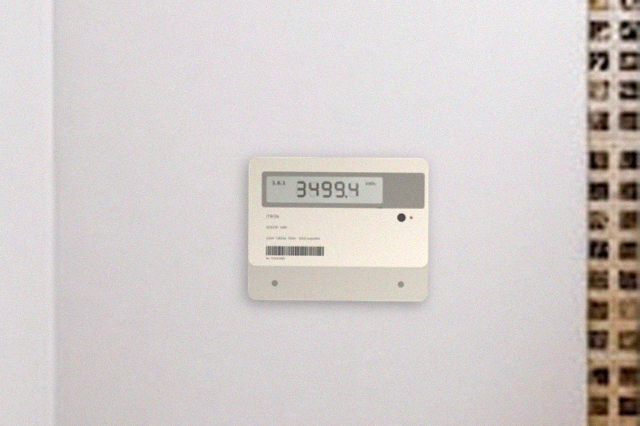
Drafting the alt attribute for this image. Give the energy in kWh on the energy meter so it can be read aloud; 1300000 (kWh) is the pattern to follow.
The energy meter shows 3499.4 (kWh)
